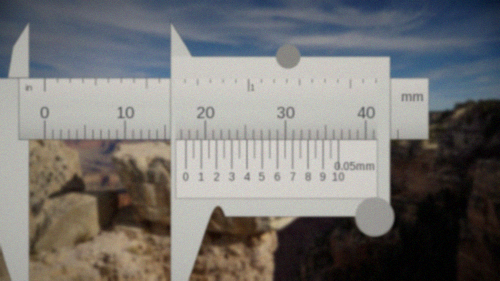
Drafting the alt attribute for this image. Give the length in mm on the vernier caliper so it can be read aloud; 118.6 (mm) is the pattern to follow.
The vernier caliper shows 17.6 (mm)
